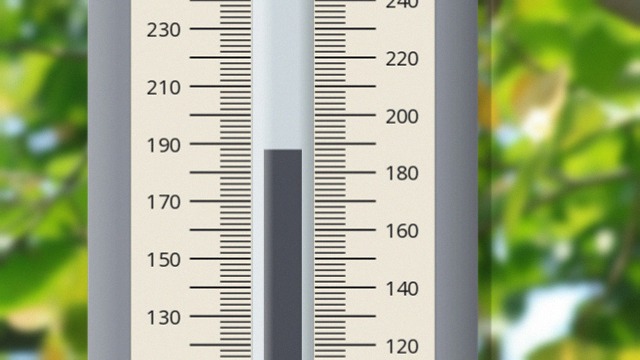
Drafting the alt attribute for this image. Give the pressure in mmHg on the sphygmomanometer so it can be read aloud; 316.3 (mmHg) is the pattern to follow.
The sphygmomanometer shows 188 (mmHg)
